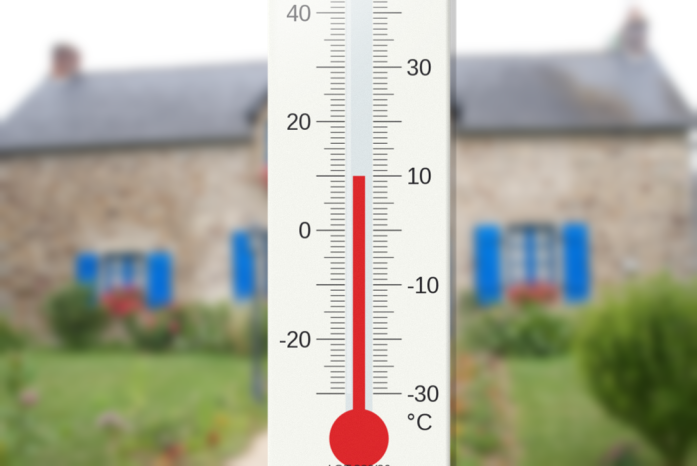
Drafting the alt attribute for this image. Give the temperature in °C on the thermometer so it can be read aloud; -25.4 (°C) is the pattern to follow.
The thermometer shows 10 (°C)
